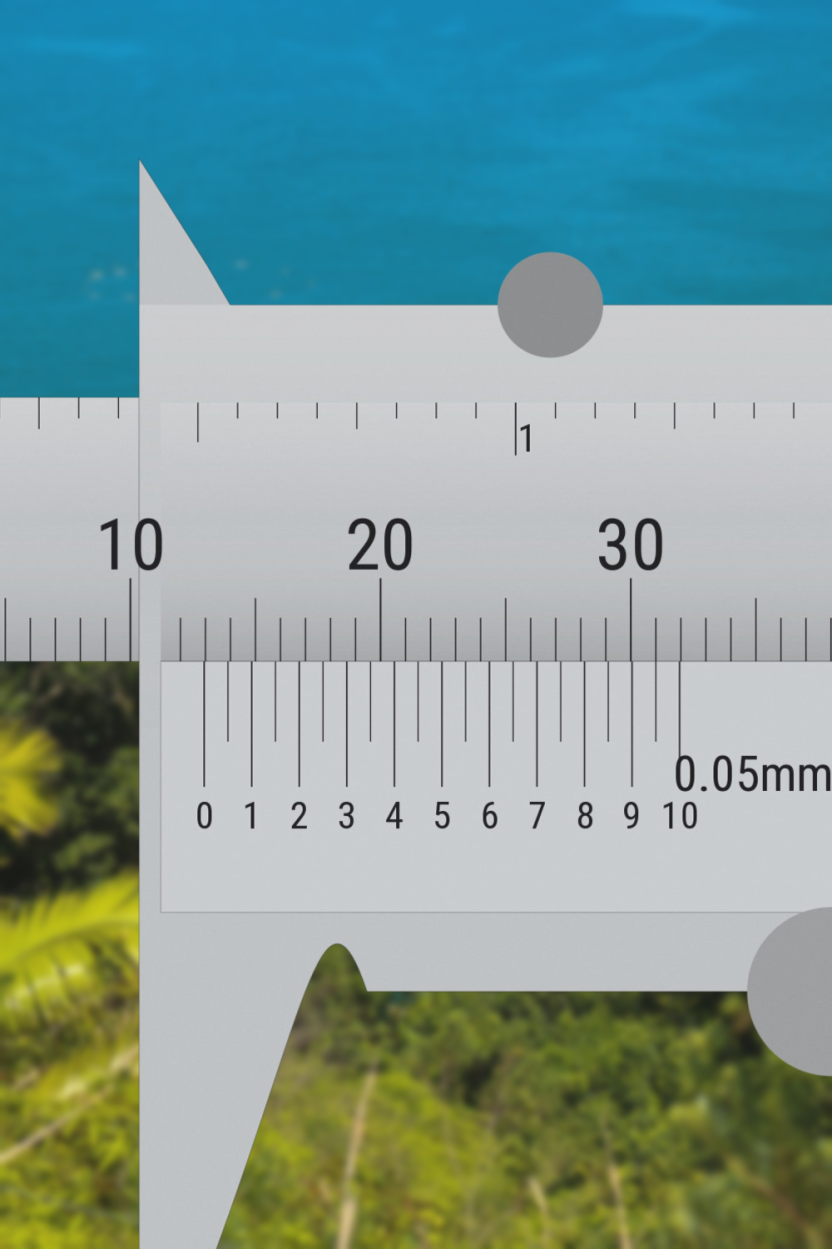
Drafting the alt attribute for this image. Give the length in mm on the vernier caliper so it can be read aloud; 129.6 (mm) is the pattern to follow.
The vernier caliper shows 12.95 (mm)
